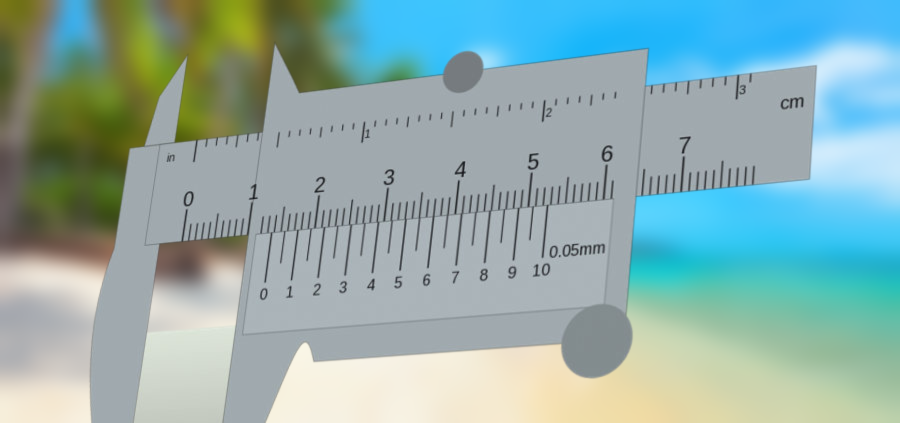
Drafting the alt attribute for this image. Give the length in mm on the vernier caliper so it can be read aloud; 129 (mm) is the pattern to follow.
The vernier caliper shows 13.6 (mm)
